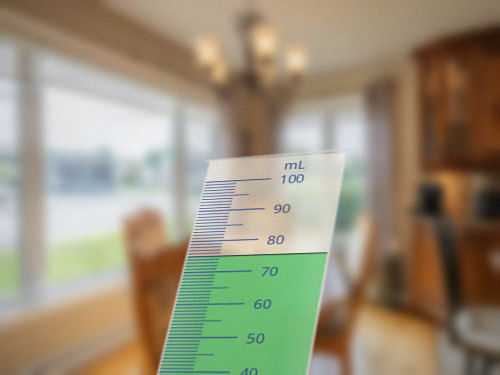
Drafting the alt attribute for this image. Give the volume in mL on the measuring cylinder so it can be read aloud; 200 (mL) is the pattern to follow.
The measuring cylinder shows 75 (mL)
